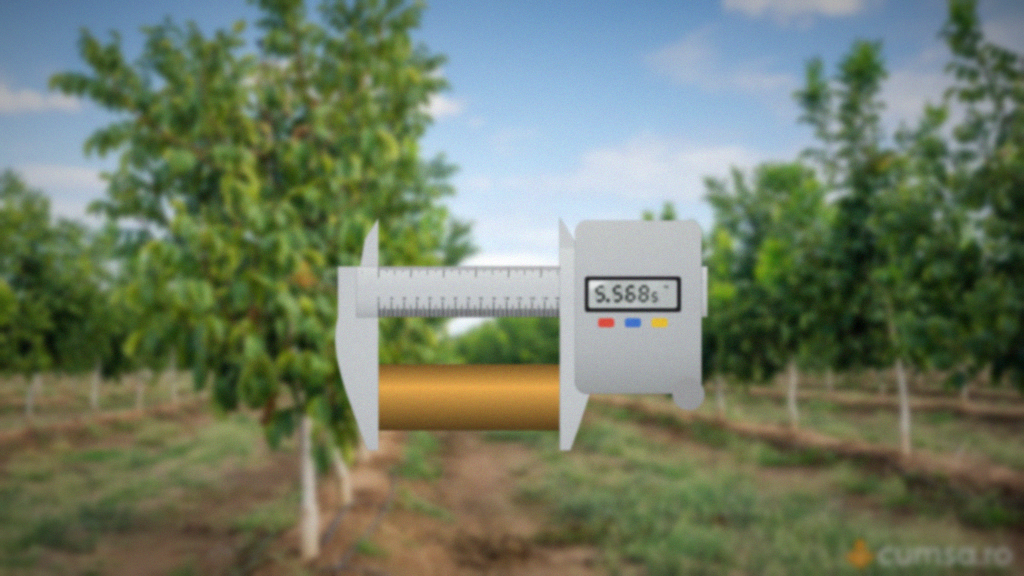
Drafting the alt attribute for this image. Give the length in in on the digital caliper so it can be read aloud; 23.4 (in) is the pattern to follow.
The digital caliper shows 5.5685 (in)
